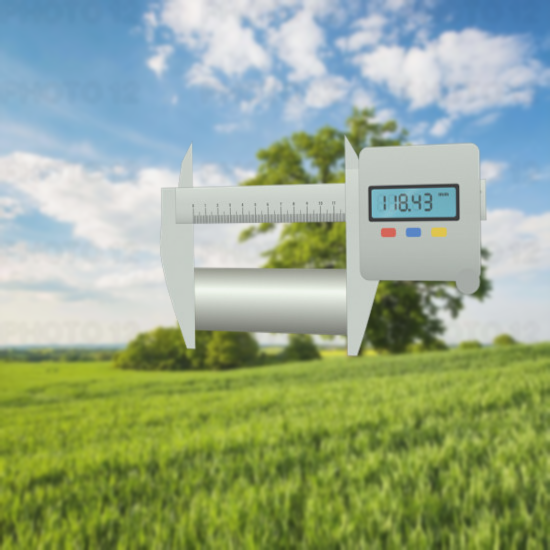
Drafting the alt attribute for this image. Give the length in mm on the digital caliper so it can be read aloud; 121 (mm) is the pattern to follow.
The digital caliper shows 118.43 (mm)
